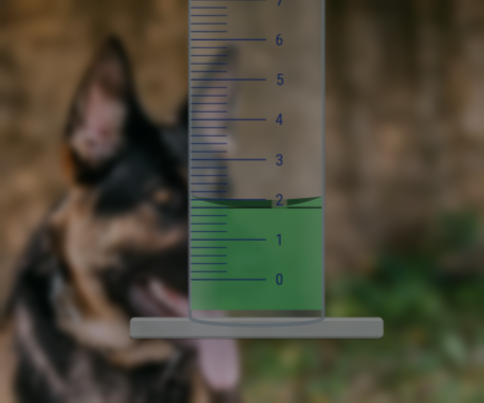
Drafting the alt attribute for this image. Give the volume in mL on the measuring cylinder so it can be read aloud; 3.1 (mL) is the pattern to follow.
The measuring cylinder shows 1.8 (mL)
